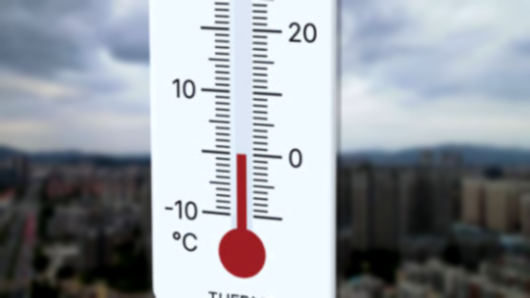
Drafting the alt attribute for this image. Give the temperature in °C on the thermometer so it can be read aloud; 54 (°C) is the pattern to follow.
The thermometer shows 0 (°C)
